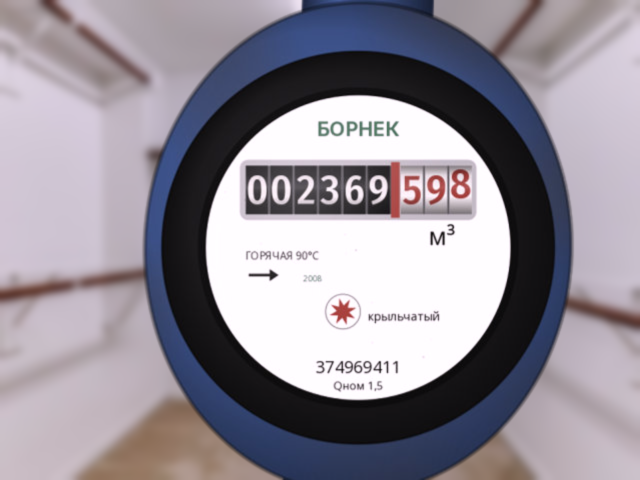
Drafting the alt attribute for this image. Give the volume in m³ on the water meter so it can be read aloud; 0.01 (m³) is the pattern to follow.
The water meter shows 2369.598 (m³)
